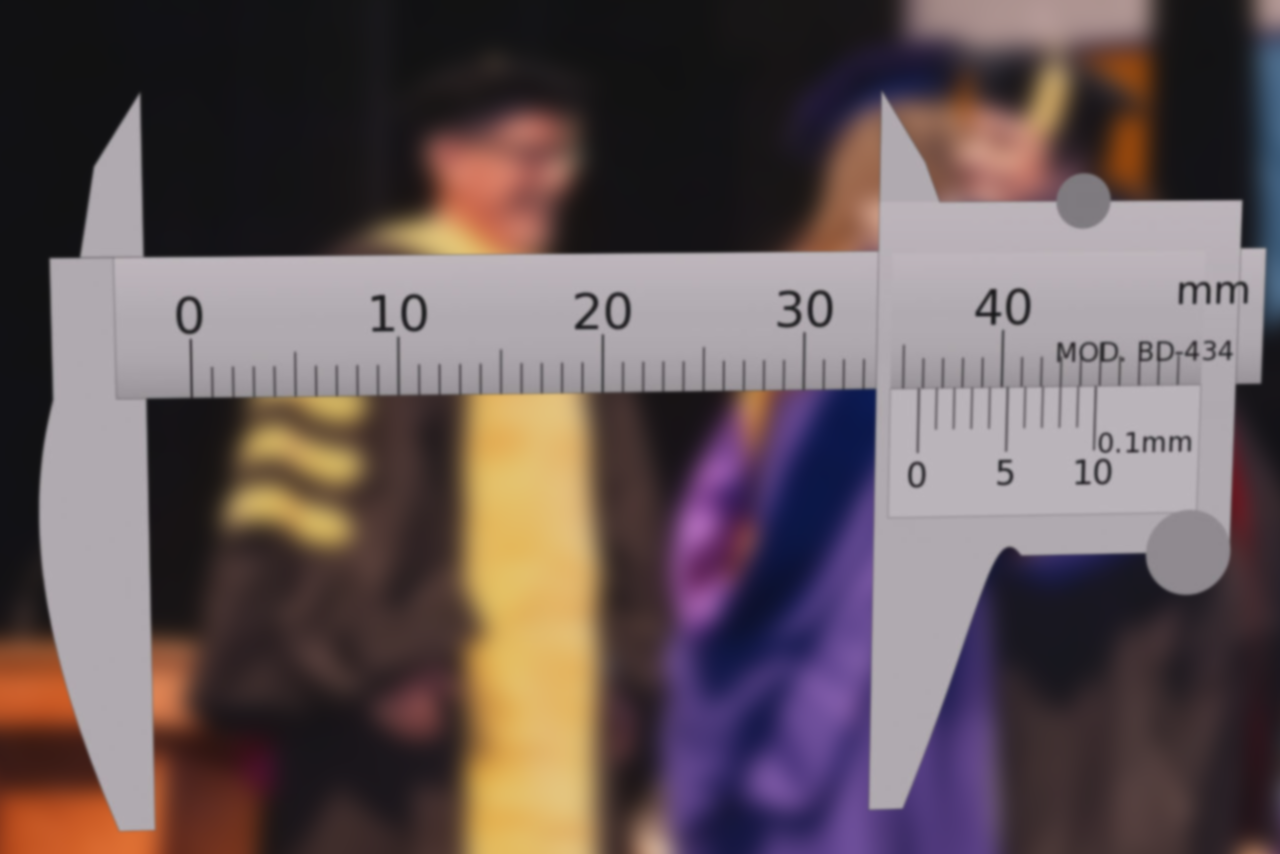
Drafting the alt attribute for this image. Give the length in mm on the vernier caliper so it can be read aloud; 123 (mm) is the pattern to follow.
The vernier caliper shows 35.8 (mm)
